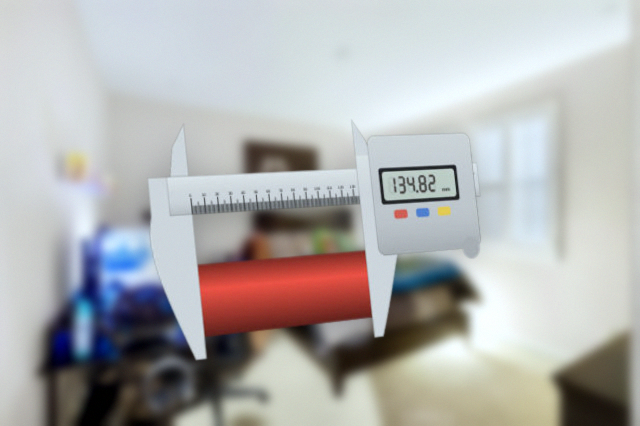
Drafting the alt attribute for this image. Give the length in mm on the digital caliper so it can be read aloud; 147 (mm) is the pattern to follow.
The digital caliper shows 134.82 (mm)
